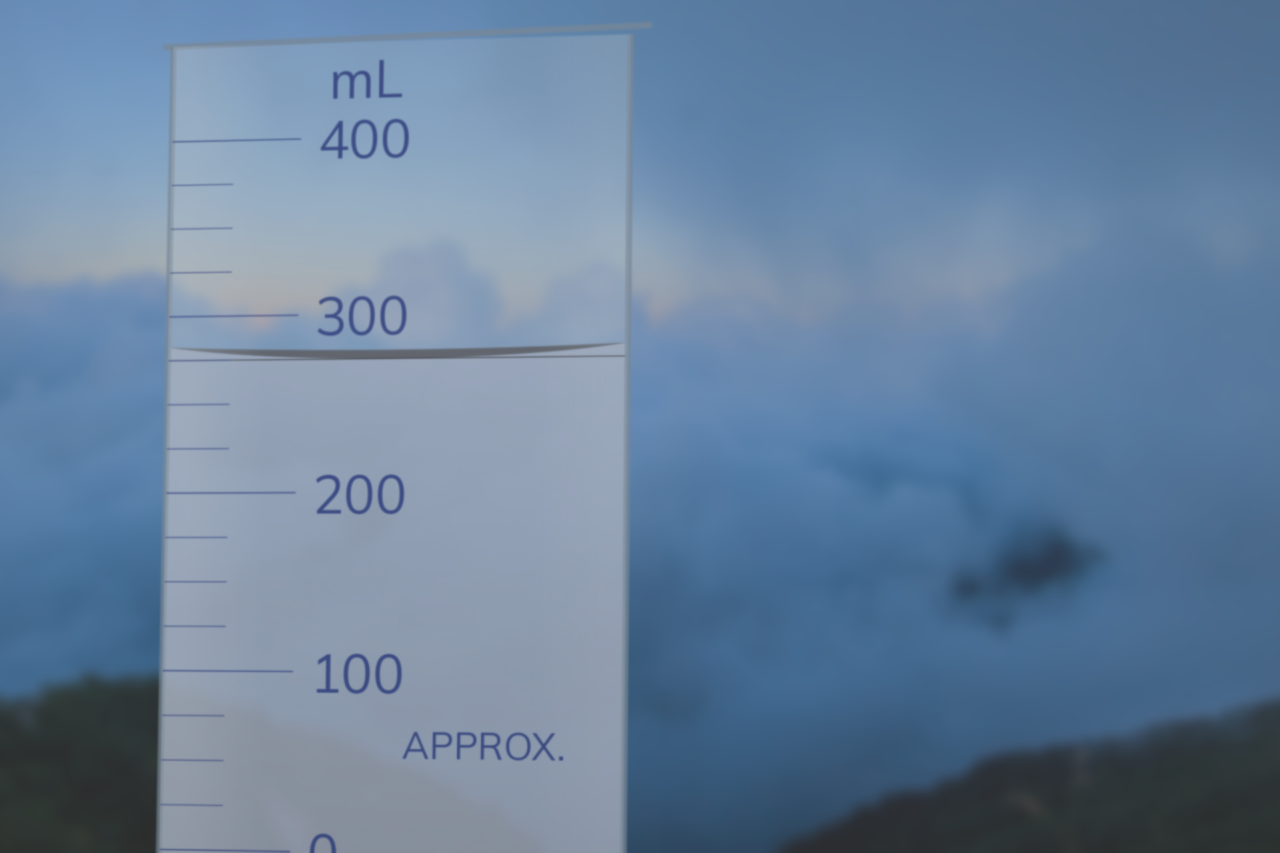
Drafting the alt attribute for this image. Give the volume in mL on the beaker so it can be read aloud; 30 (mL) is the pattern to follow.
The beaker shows 275 (mL)
